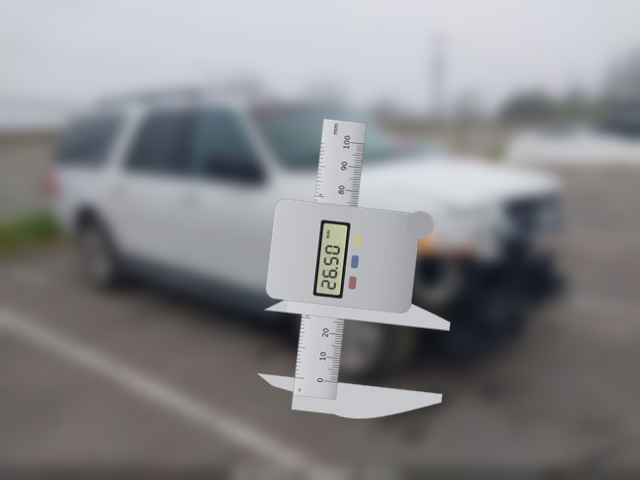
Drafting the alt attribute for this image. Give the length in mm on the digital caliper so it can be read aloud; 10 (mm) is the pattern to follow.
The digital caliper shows 26.50 (mm)
